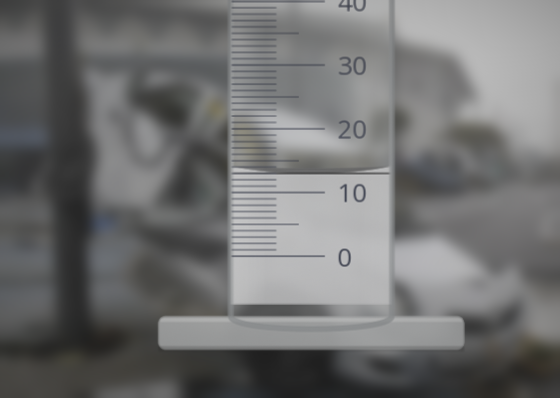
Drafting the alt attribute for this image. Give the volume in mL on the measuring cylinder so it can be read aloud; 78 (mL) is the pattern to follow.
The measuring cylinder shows 13 (mL)
